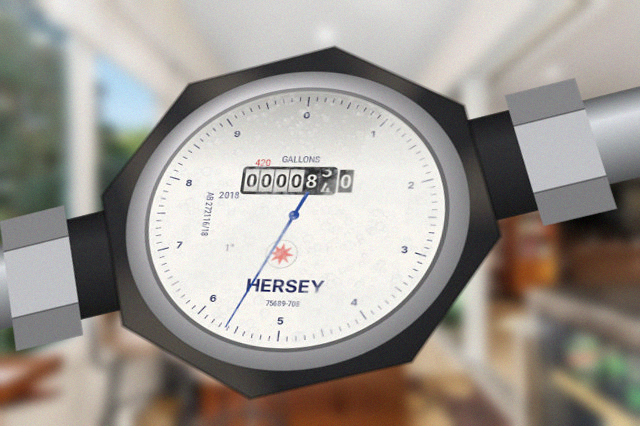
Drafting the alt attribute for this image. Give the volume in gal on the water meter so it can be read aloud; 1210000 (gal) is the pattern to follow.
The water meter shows 835.6 (gal)
